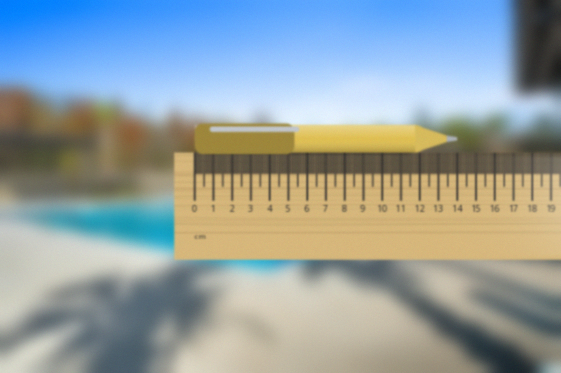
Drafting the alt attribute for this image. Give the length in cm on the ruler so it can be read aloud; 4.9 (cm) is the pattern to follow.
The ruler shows 14 (cm)
